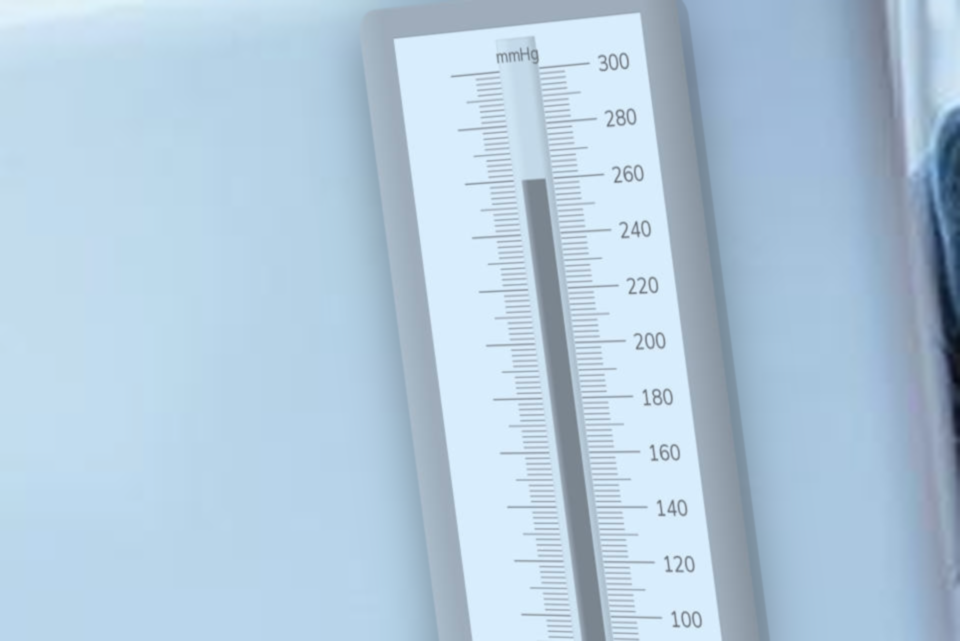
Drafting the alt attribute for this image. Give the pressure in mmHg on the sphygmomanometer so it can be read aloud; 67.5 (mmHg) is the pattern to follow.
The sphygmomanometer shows 260 (mmHg)
